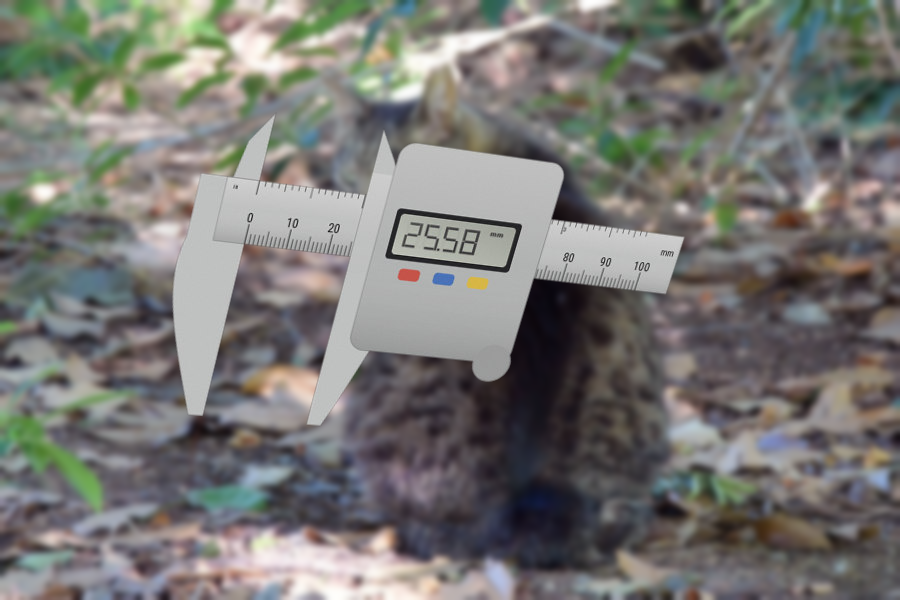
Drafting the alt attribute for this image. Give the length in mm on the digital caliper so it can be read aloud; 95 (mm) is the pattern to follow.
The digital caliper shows 25.58 (mm)
